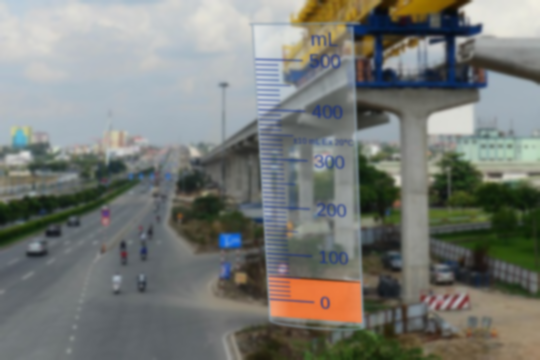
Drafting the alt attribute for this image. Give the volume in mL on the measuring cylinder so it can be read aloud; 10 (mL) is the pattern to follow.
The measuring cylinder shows 50 (mL)
